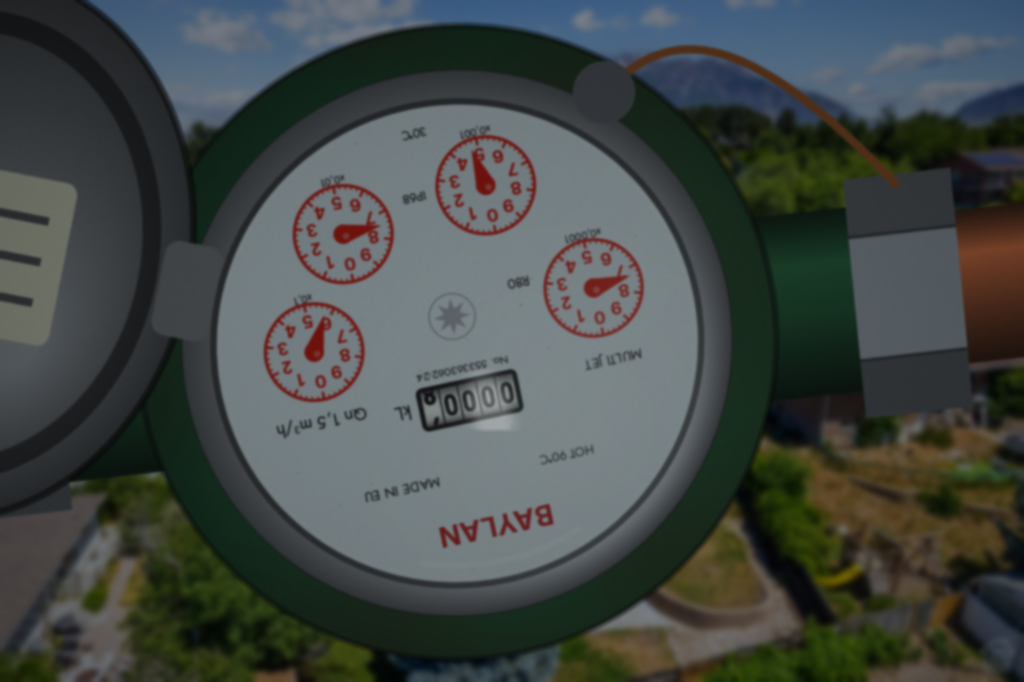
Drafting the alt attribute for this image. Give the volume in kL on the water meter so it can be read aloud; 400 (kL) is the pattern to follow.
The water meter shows 7.5747 (kL)
